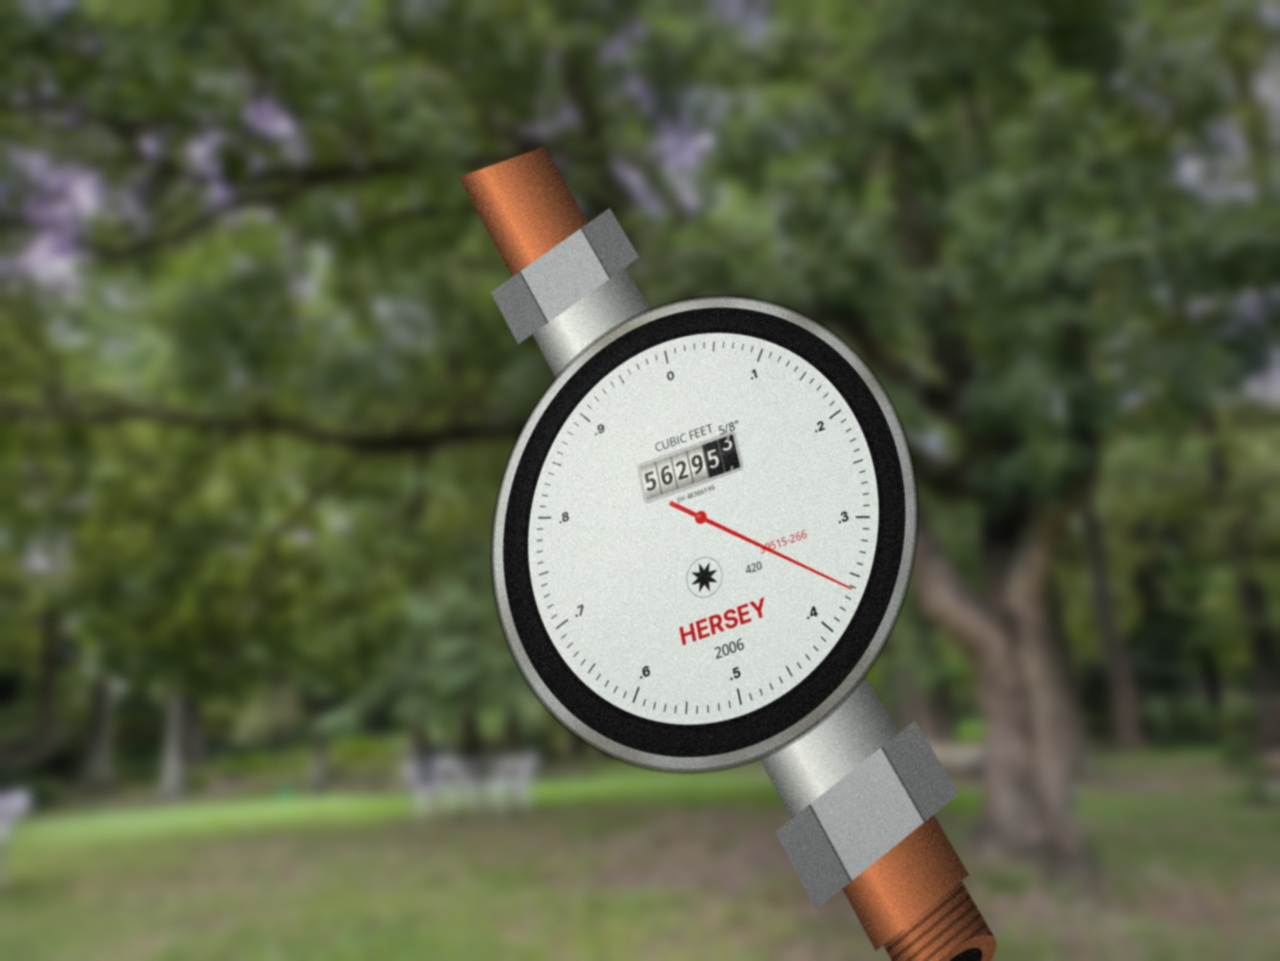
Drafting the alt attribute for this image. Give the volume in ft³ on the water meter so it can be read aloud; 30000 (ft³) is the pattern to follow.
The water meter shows 562953.36 (ft³)
